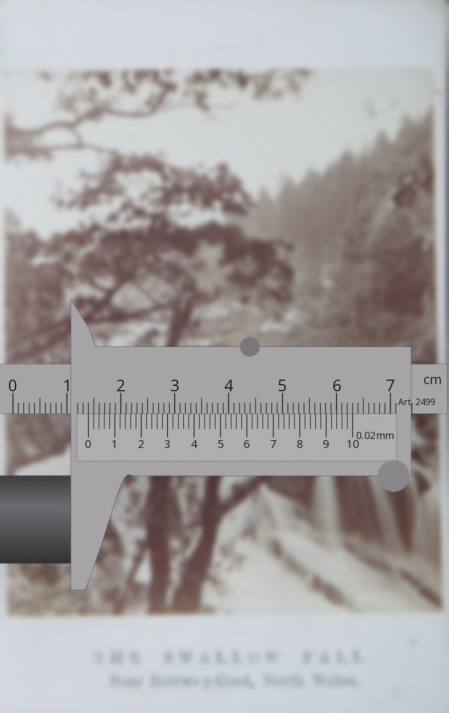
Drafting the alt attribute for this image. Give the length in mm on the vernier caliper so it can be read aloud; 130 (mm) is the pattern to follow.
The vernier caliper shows 14.0 (mm)
